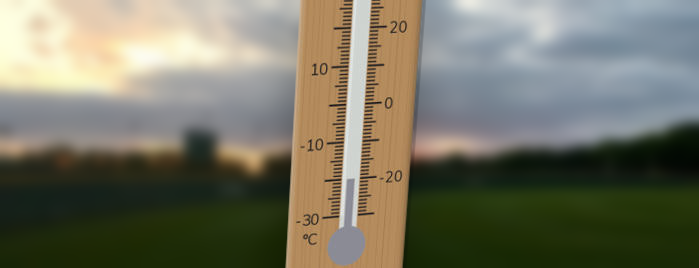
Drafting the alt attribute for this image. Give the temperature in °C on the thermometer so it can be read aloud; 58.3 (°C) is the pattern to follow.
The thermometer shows -20 (°C)
